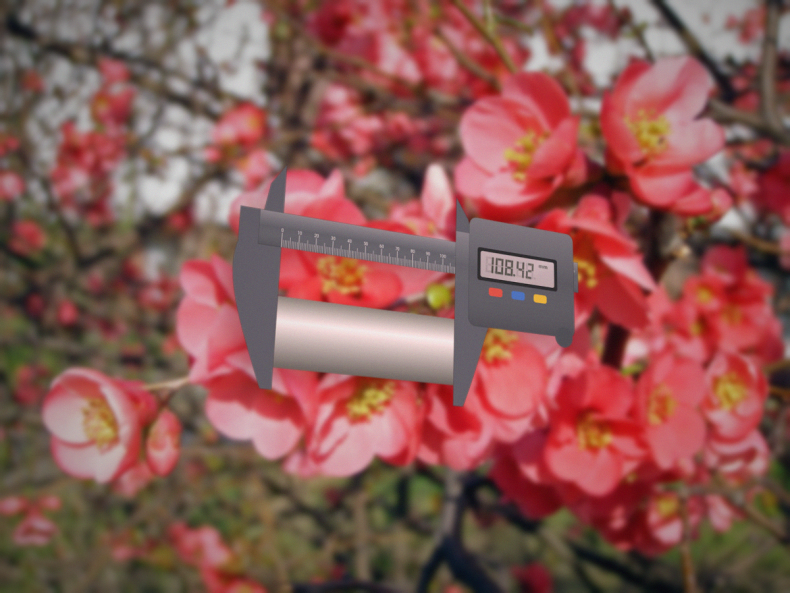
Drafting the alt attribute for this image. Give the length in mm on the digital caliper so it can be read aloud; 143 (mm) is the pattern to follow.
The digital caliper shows 108.42 (mm)
